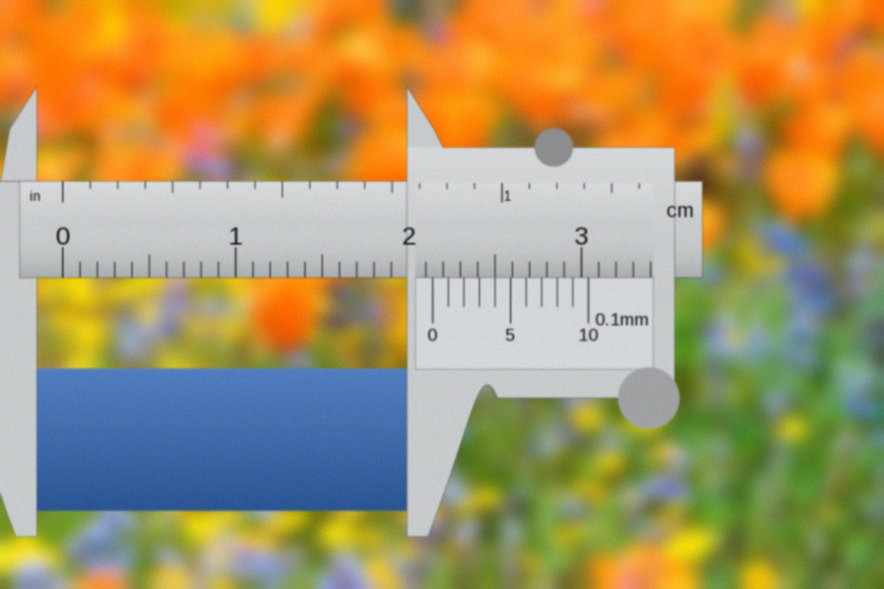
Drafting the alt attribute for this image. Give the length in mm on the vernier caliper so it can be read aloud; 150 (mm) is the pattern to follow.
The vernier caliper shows 21.4 (mm)
